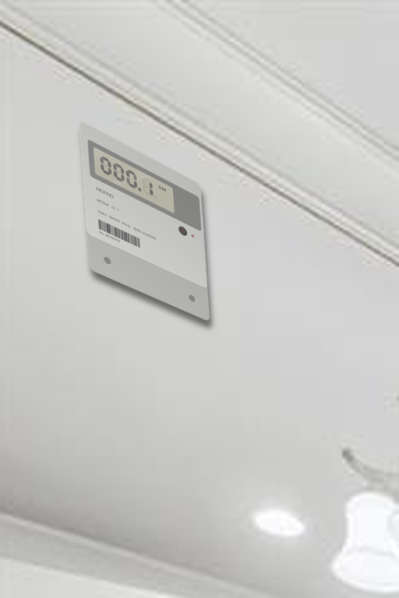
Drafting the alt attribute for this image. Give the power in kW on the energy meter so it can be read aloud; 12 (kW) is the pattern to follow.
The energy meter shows 0.1 (kW)
